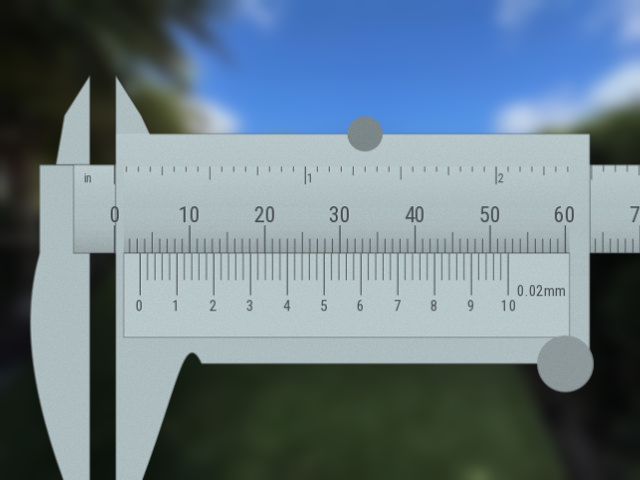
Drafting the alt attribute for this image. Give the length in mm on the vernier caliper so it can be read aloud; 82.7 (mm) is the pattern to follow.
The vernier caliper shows 3.4 (mm)
